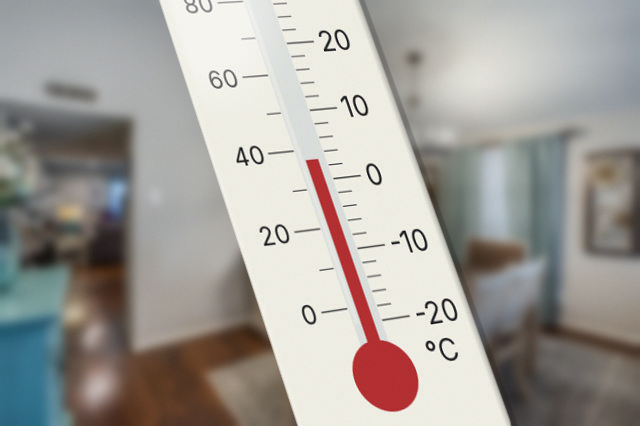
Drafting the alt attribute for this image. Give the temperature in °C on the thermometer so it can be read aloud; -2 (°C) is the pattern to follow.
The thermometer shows 3 (°C)
